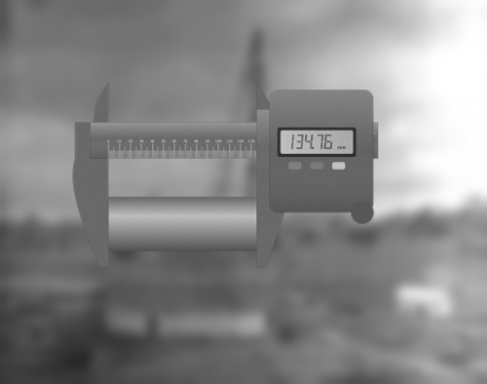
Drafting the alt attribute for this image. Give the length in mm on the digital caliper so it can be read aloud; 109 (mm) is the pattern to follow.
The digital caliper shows 134.76 (mm)
